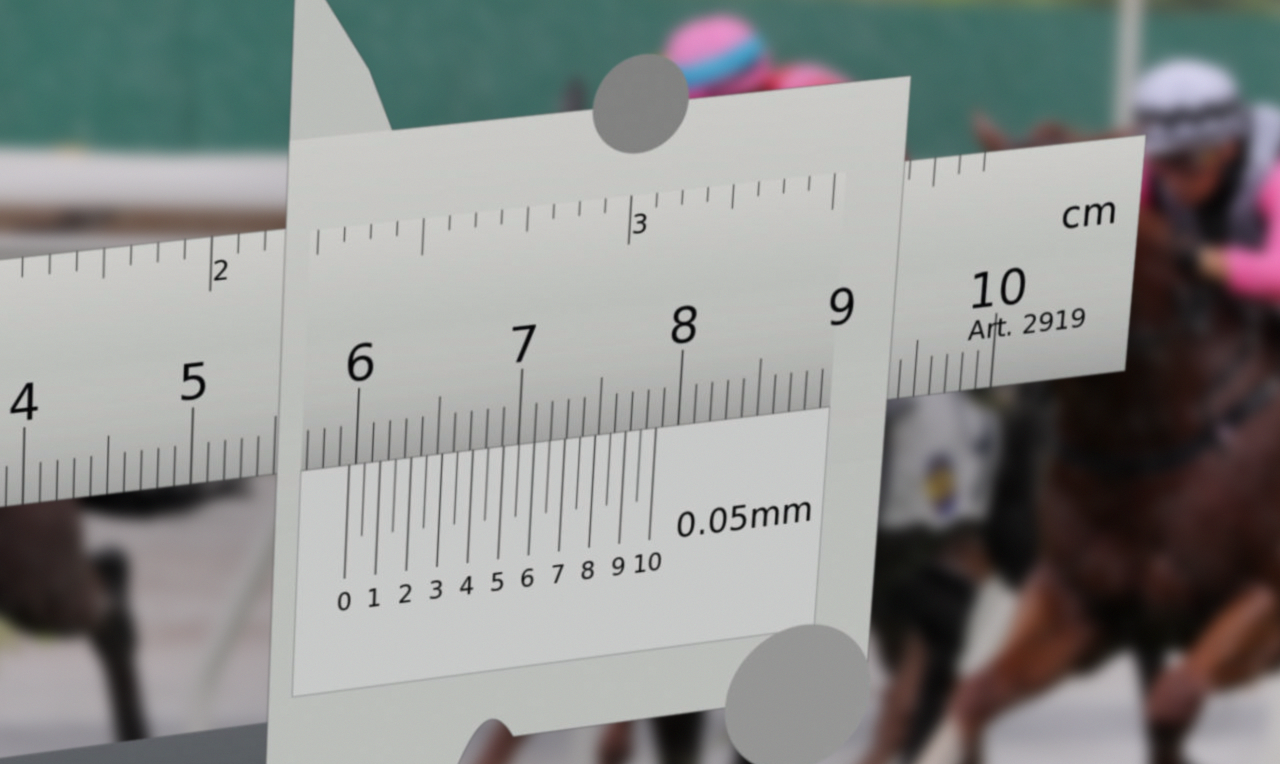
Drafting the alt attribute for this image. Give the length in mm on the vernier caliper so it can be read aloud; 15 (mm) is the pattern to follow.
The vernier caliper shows 59.6 (mm)
